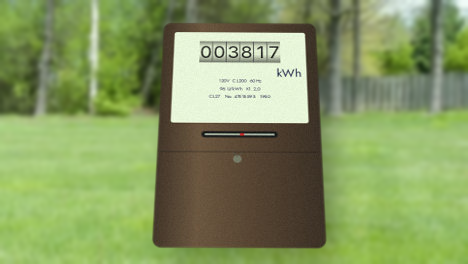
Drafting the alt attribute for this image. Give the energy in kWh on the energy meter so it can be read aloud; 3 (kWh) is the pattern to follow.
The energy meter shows 3817 (kWh)
